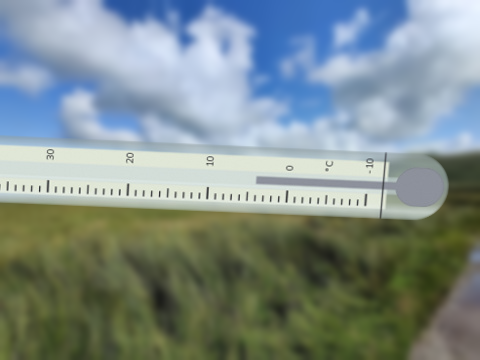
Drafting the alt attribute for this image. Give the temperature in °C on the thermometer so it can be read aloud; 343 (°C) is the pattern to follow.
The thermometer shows 4 (°C)
